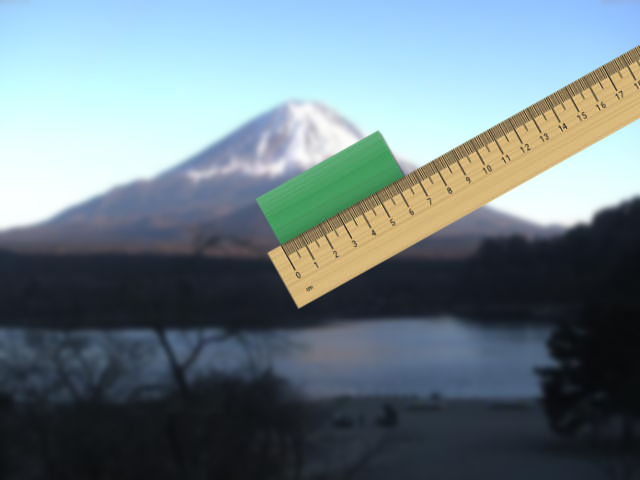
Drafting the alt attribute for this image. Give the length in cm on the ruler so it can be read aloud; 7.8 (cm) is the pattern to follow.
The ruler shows 6.5 (cm)
